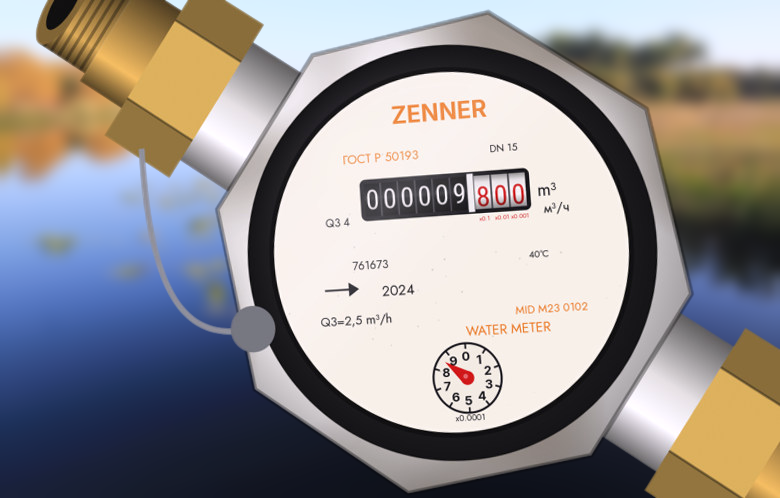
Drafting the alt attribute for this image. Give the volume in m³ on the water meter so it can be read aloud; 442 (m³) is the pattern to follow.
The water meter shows 9.7998 (m³)
